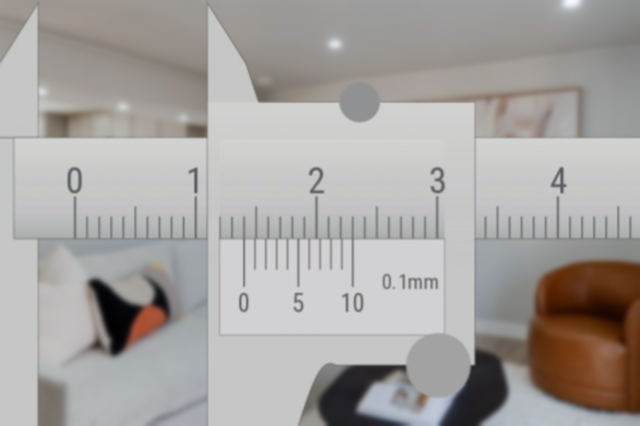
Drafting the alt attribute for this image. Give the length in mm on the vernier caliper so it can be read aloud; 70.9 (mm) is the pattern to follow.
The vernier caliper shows 14.0 (mm)
